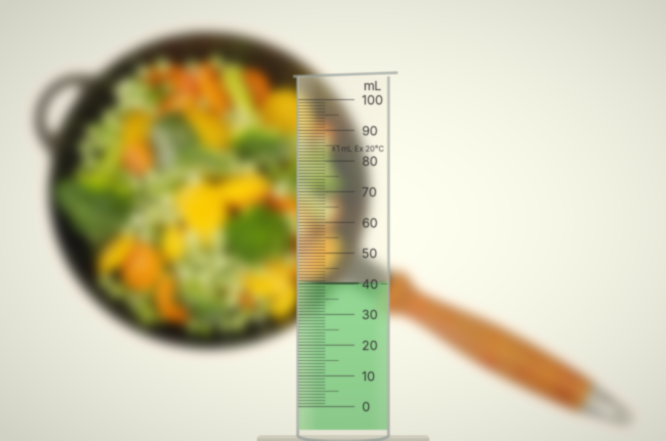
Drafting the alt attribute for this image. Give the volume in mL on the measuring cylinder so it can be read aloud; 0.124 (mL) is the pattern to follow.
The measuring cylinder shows 40 (mL)
